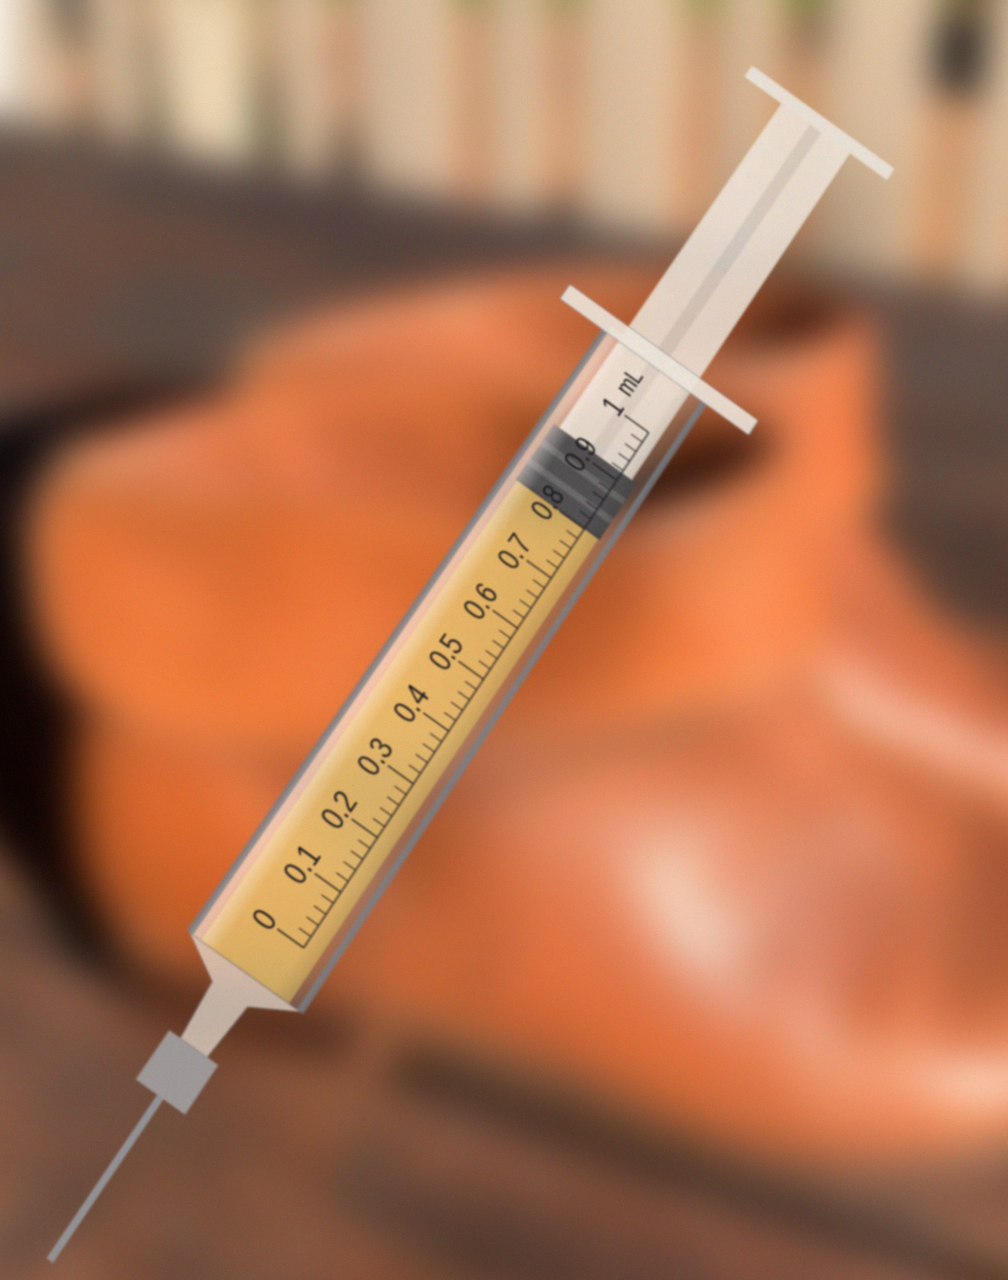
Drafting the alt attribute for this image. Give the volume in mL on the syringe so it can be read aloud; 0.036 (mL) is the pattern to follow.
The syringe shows 0.8 (mL)
